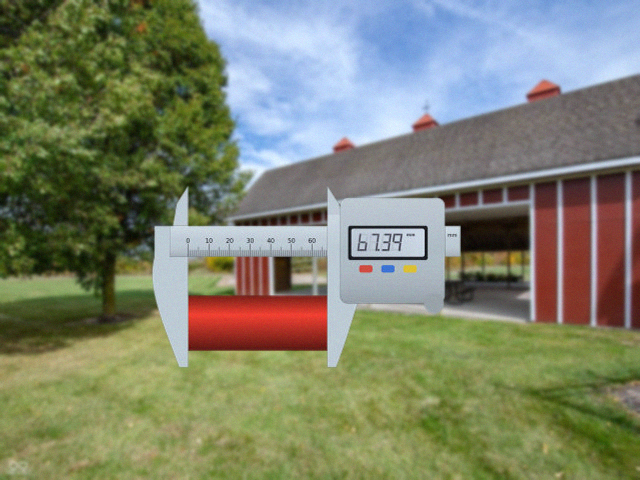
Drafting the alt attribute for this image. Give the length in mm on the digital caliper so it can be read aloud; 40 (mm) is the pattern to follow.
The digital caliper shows 67.39 (mm)
